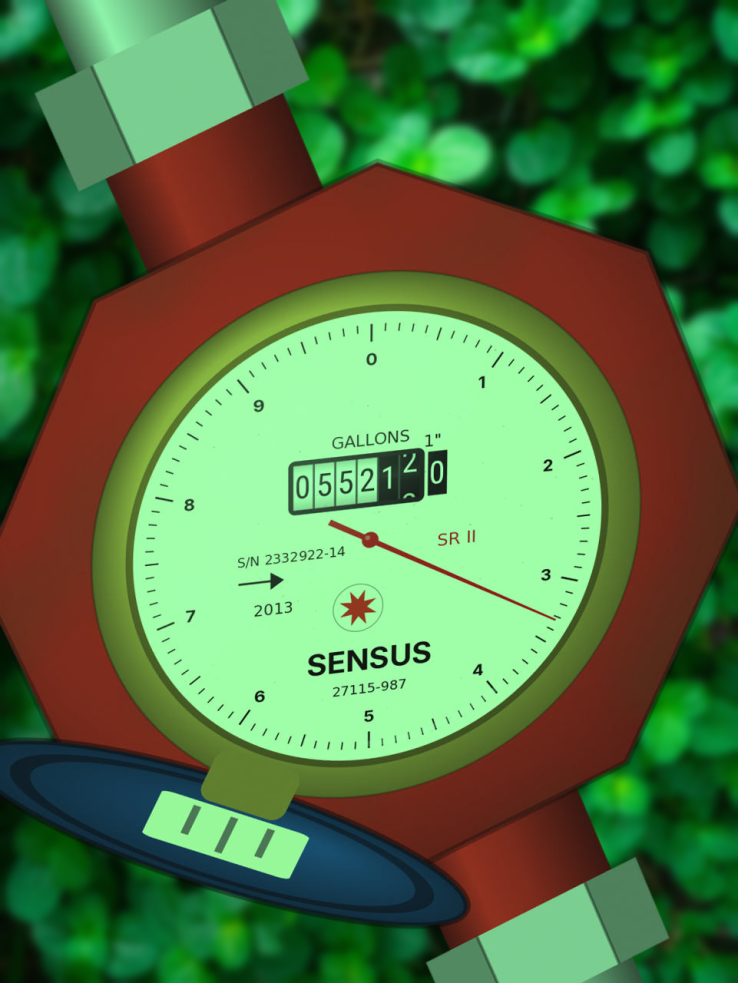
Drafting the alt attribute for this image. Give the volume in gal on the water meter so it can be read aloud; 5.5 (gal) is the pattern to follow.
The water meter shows 552123.3 (gal)
